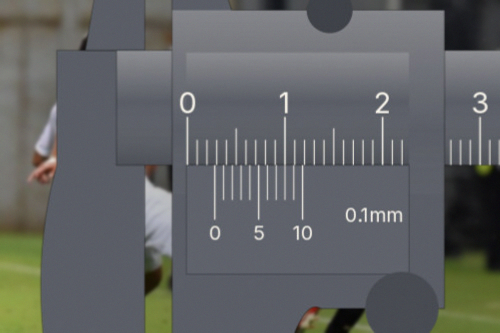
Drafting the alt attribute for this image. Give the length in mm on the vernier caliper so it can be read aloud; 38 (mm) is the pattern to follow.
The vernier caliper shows 2.8 (mm)
